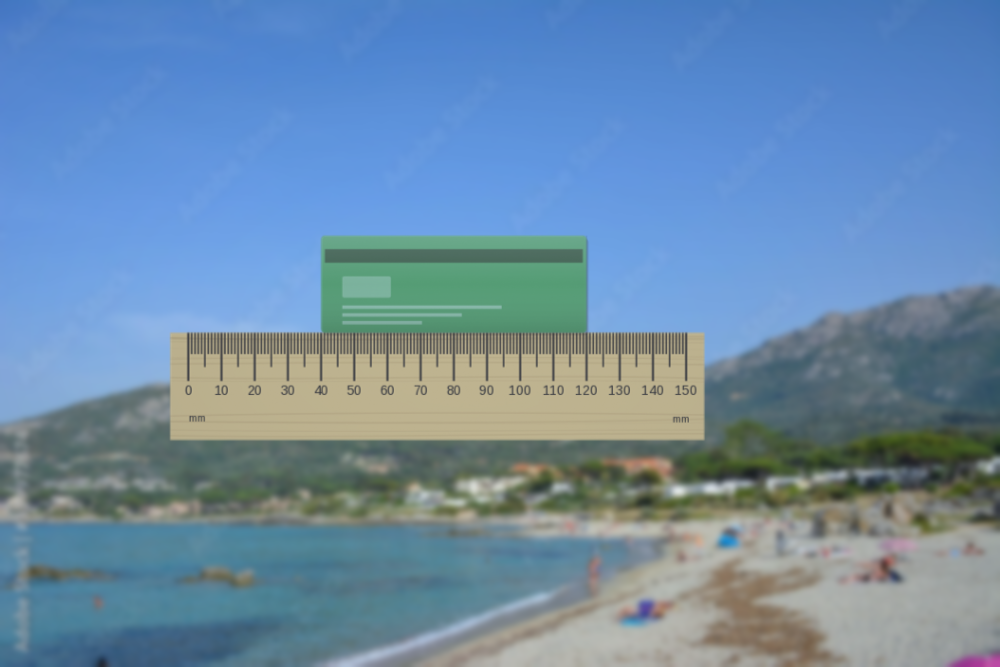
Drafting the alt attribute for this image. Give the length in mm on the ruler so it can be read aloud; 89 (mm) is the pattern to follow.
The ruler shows 80 (mm)
